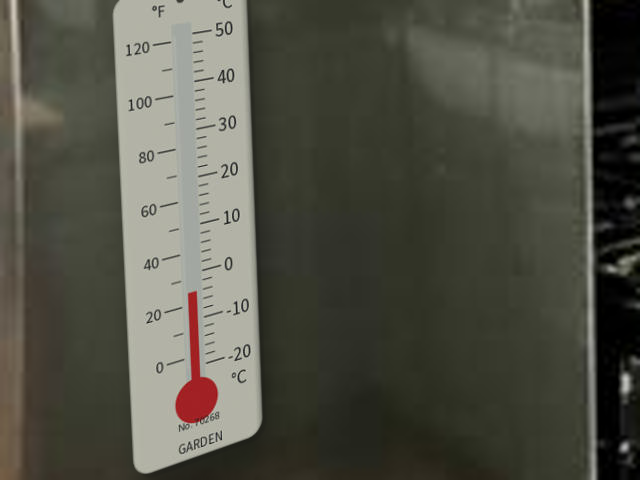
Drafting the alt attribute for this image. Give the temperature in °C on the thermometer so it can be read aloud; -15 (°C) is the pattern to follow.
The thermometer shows -4 (°C)
